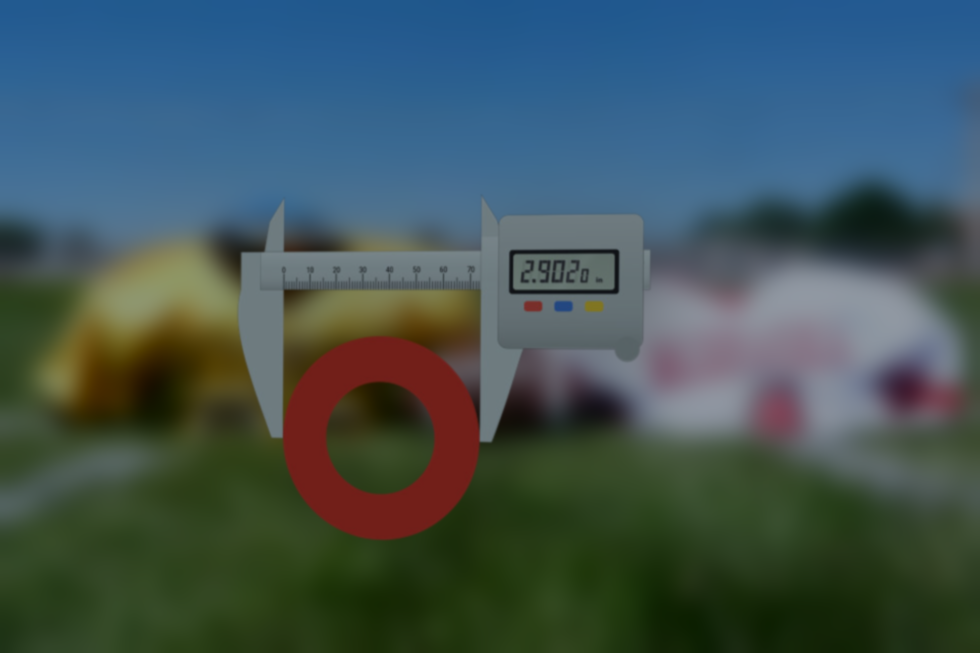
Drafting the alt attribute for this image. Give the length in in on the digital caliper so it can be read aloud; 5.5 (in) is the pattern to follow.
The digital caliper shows 2.9020 (in)
